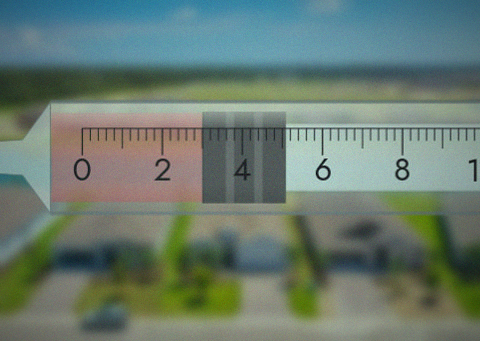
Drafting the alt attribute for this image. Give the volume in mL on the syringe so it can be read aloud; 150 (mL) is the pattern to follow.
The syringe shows 3 (mL)
